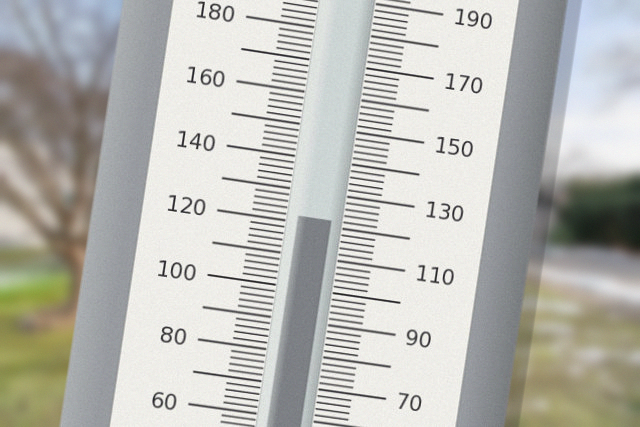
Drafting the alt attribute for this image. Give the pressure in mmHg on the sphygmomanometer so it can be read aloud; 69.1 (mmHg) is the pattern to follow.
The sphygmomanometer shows 122 (mmHg)
